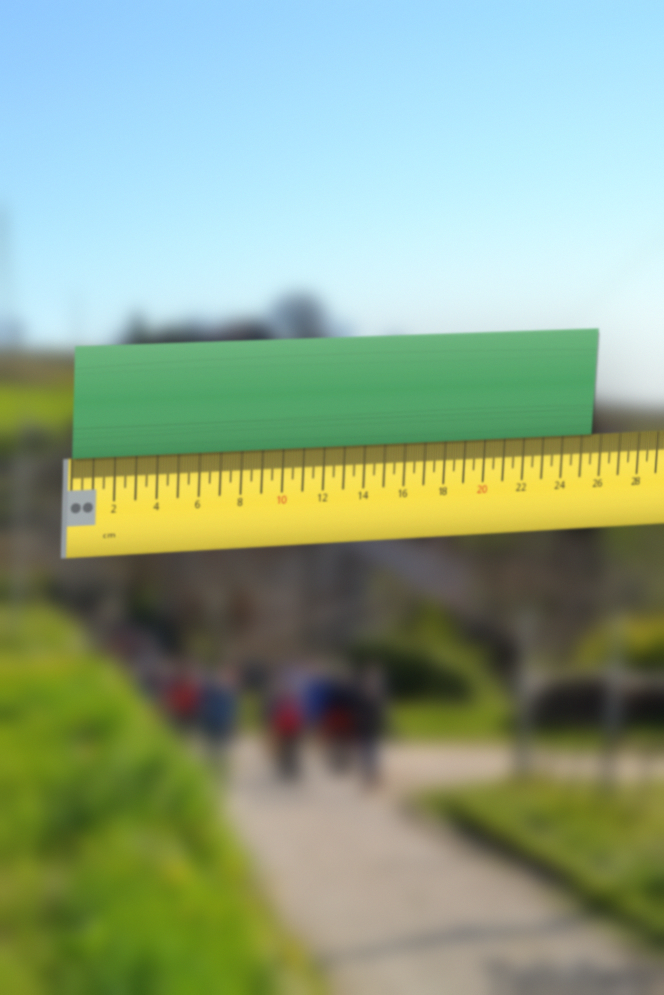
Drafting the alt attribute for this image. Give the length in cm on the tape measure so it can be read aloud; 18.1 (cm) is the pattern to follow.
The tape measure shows 25.5 (cm)
